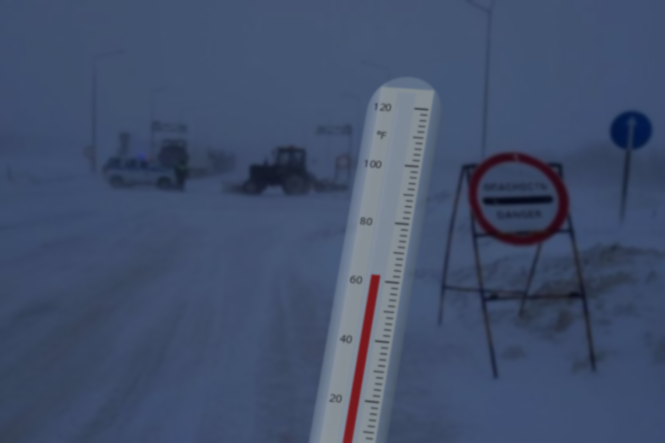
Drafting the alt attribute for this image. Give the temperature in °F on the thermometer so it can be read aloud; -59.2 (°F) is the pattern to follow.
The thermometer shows 62 (°F)
